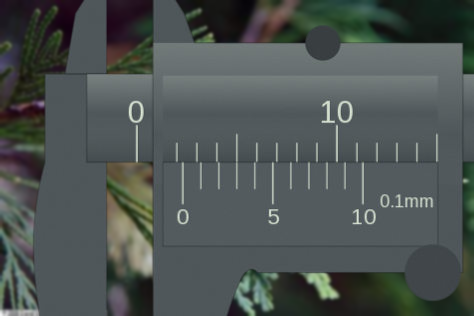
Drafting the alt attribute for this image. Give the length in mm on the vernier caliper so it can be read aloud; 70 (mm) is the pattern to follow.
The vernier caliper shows 2.3 (mm)
